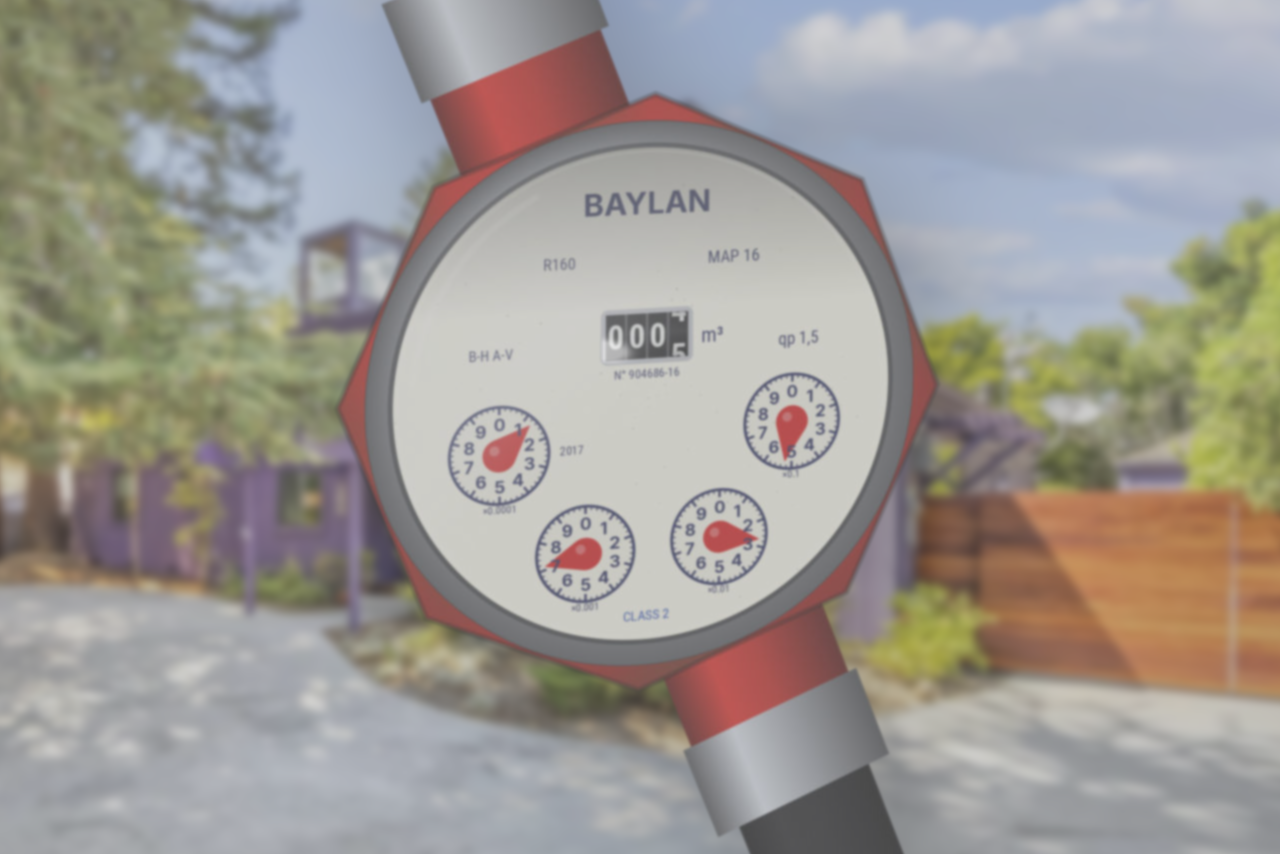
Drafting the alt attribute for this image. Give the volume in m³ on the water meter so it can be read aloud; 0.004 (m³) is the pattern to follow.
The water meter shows 4.5271 (m³)
